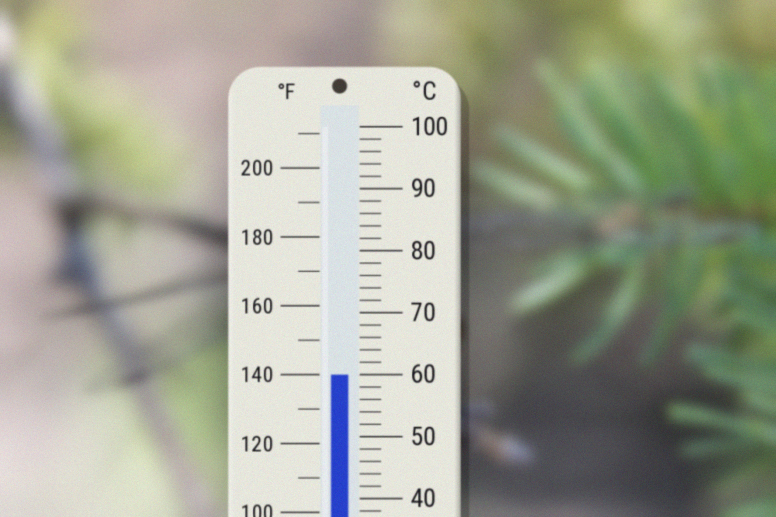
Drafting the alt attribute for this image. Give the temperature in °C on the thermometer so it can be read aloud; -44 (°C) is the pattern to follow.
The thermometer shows 60 (°C)
